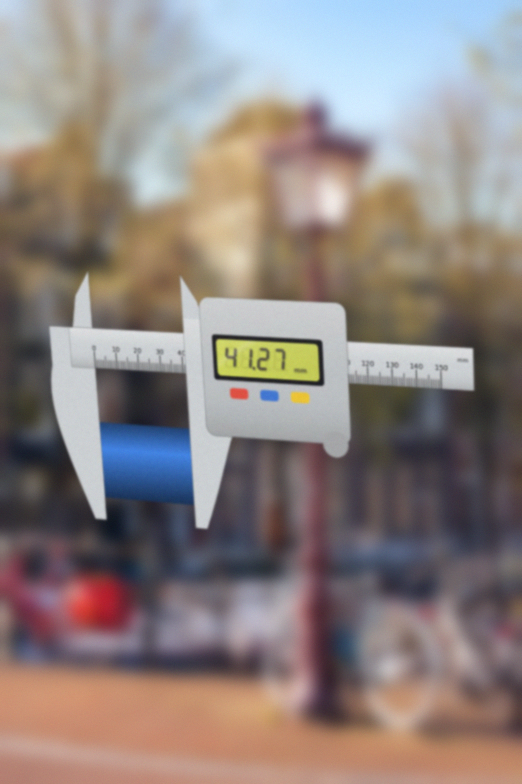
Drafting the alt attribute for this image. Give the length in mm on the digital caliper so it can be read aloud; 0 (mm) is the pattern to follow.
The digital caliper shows 41.27 (mm)
